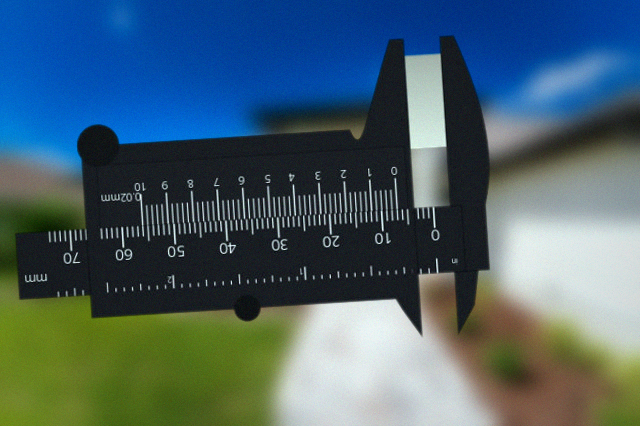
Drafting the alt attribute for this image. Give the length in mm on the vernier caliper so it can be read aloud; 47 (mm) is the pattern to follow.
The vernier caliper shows 7.0 (mm)
